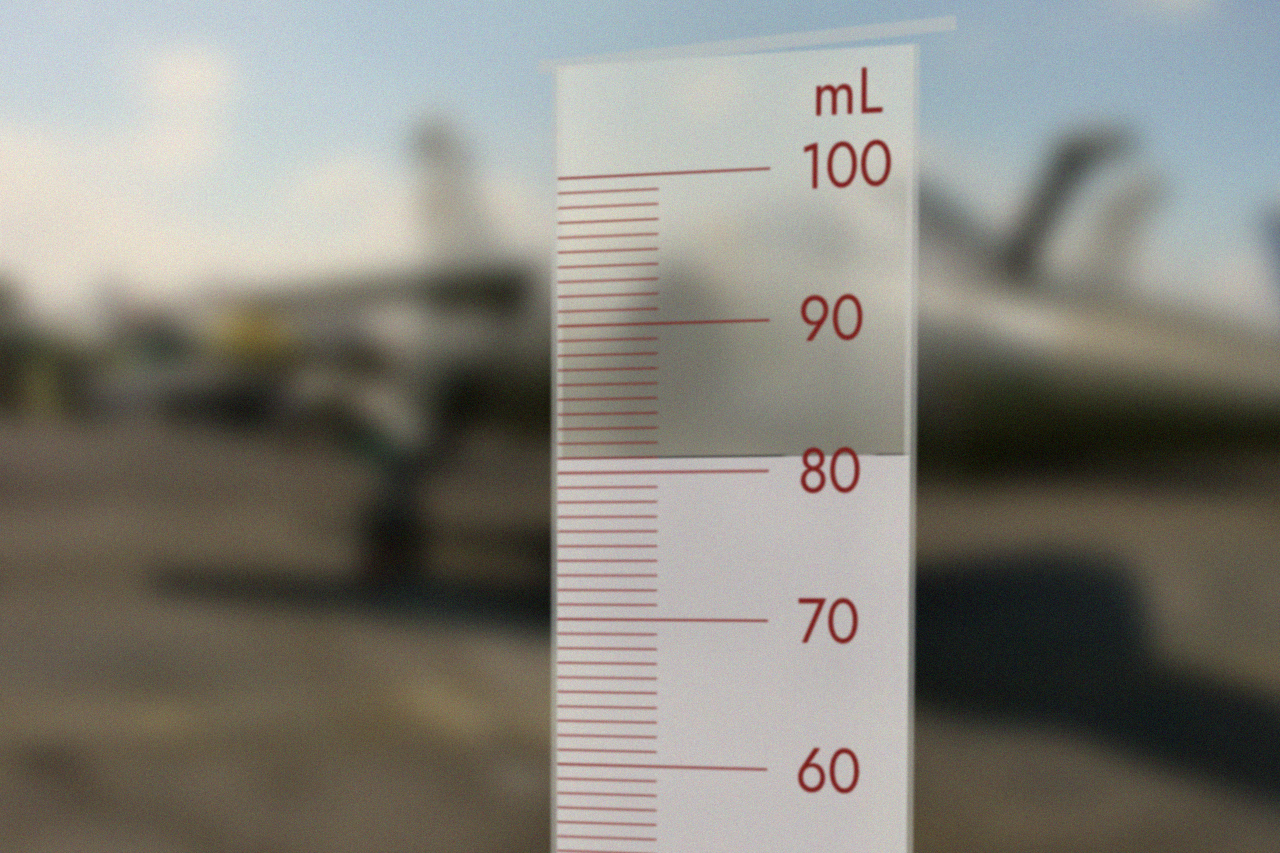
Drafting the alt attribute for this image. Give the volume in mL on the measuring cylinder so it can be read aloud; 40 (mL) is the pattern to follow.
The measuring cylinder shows 81 (mL)
